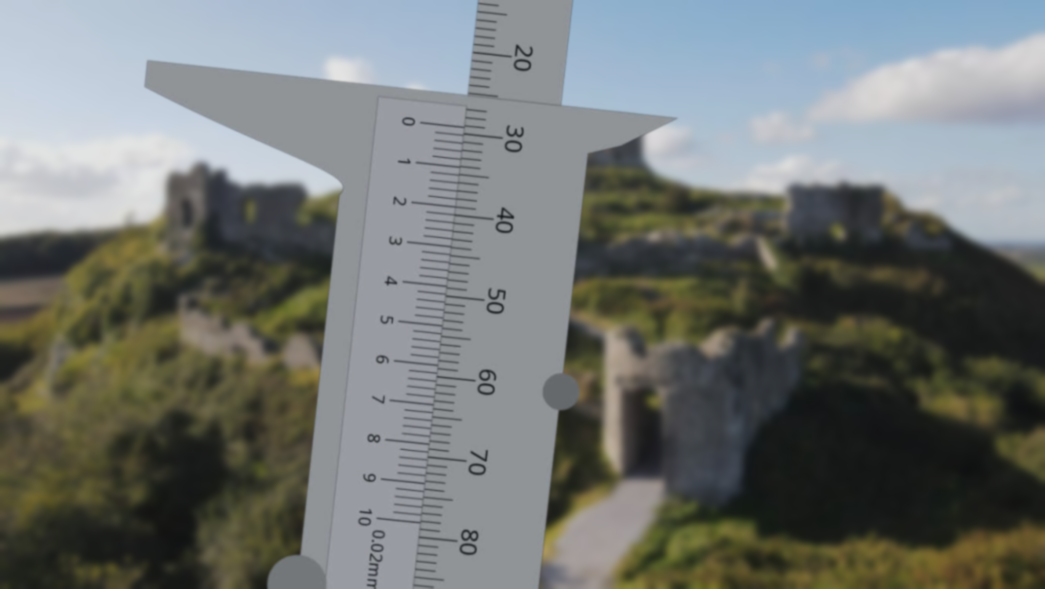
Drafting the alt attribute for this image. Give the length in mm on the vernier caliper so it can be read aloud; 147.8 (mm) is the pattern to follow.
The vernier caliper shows 29.2 (mm)
